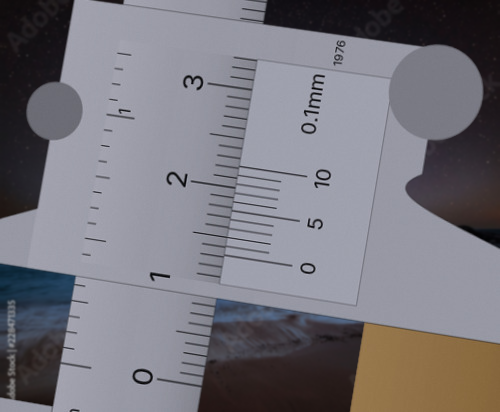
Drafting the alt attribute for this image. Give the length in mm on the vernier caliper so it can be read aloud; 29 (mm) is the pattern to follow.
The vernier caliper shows 13.2 (mm)
